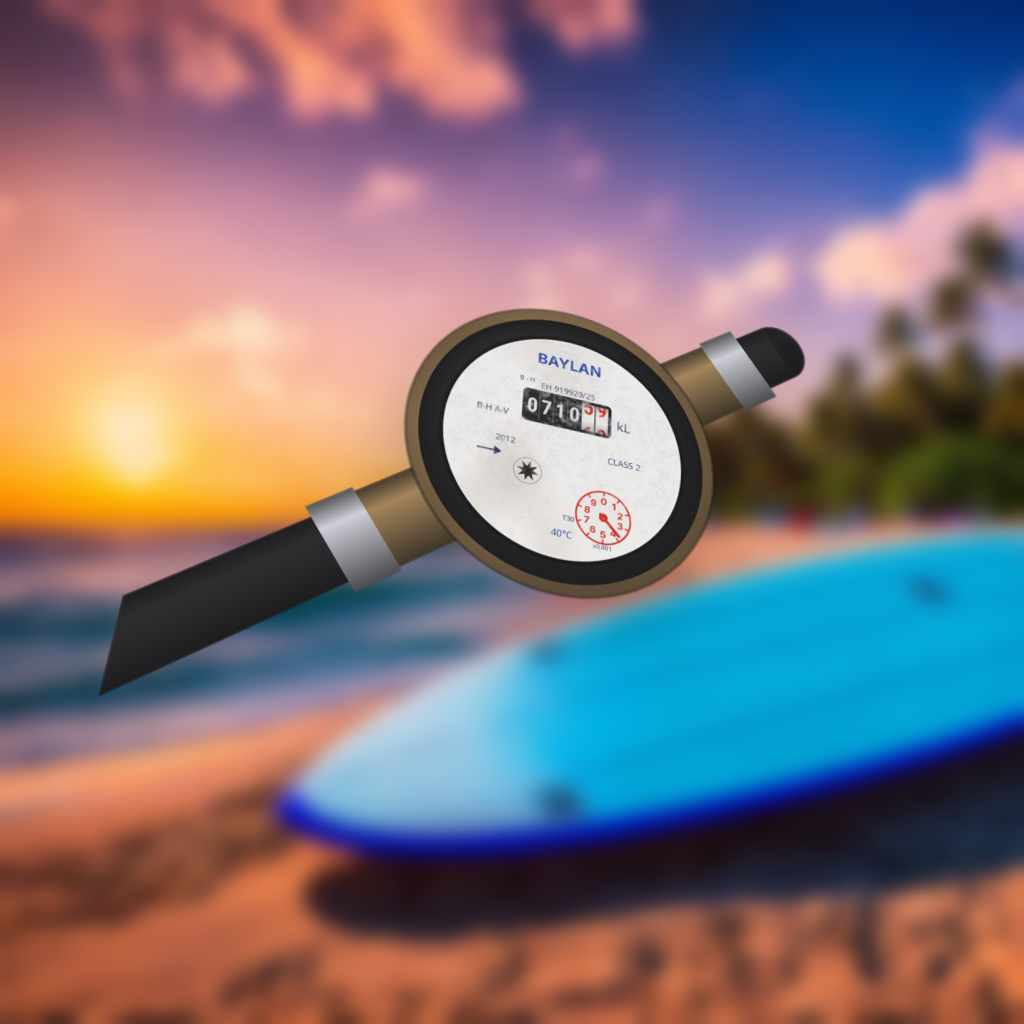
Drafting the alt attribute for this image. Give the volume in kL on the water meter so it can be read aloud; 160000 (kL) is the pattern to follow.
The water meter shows 710.593 (kL)
